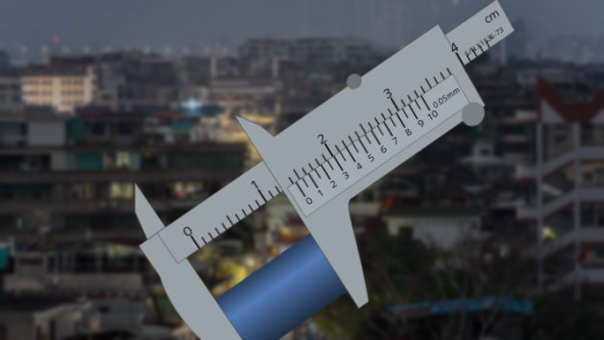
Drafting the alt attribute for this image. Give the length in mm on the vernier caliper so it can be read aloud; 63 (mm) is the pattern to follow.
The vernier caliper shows 14.4 (mm)
